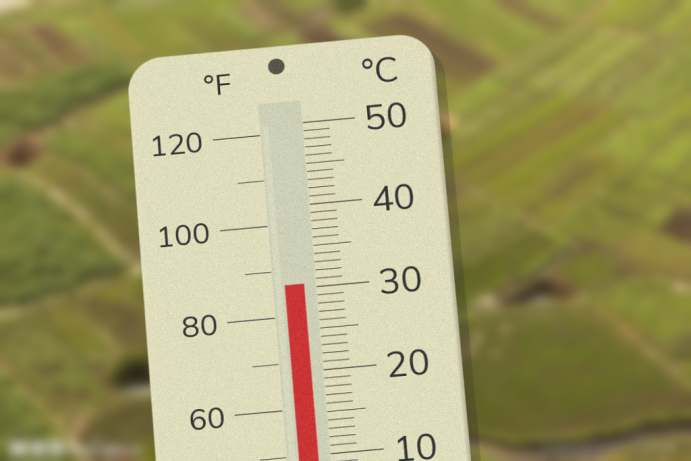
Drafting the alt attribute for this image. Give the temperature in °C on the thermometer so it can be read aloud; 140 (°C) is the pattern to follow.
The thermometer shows 30.5 (°C)
